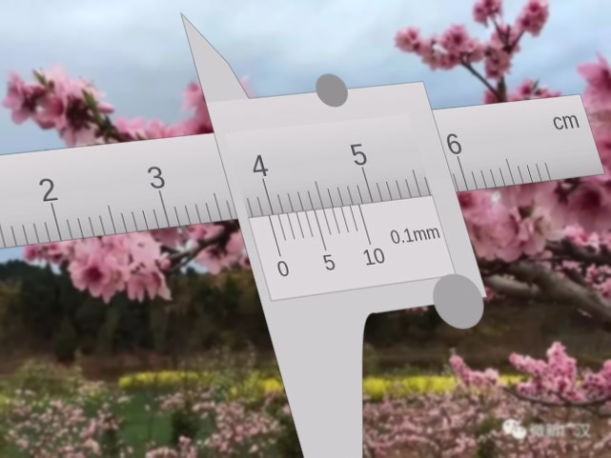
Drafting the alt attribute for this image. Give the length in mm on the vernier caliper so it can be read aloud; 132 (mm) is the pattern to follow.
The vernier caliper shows 39.6 (mm)
